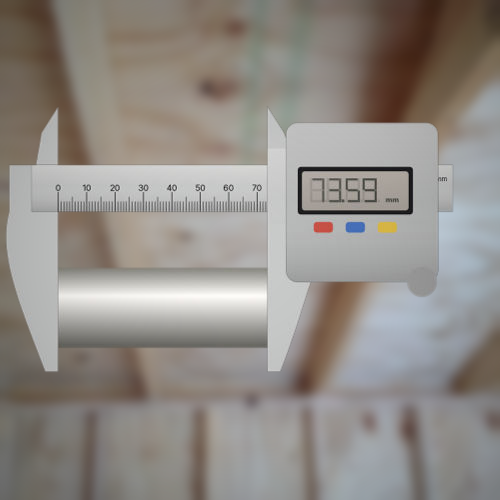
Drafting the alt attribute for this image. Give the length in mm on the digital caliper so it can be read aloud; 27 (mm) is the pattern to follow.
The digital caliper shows 73.59 (mm)
